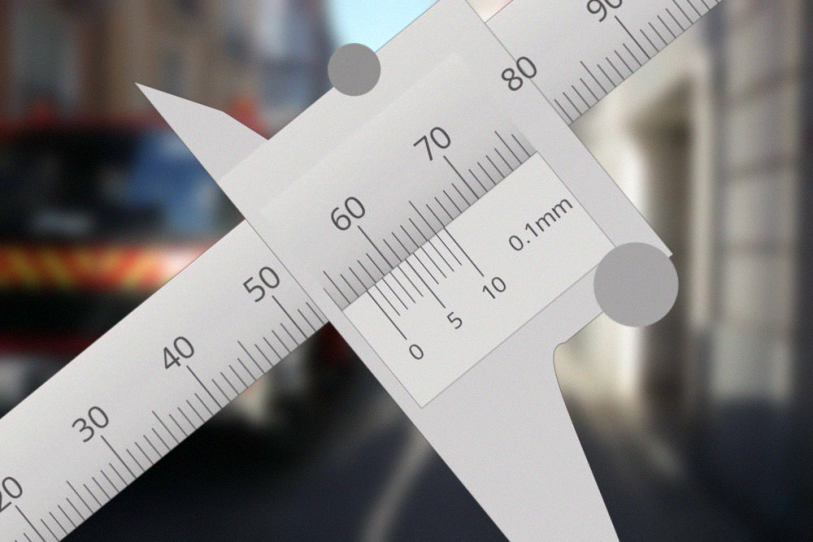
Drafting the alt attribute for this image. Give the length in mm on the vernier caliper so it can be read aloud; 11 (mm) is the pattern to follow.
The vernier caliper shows 56.9 (mm)
